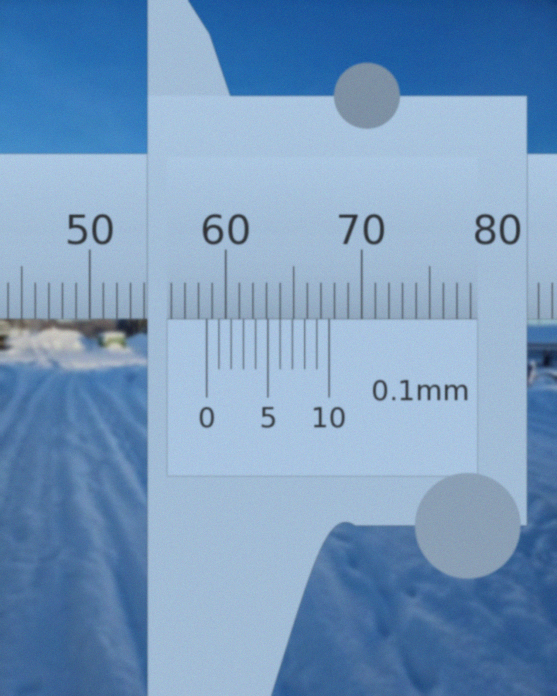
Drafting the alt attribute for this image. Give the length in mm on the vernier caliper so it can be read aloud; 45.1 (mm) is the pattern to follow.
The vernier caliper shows 58.6 (mm)
